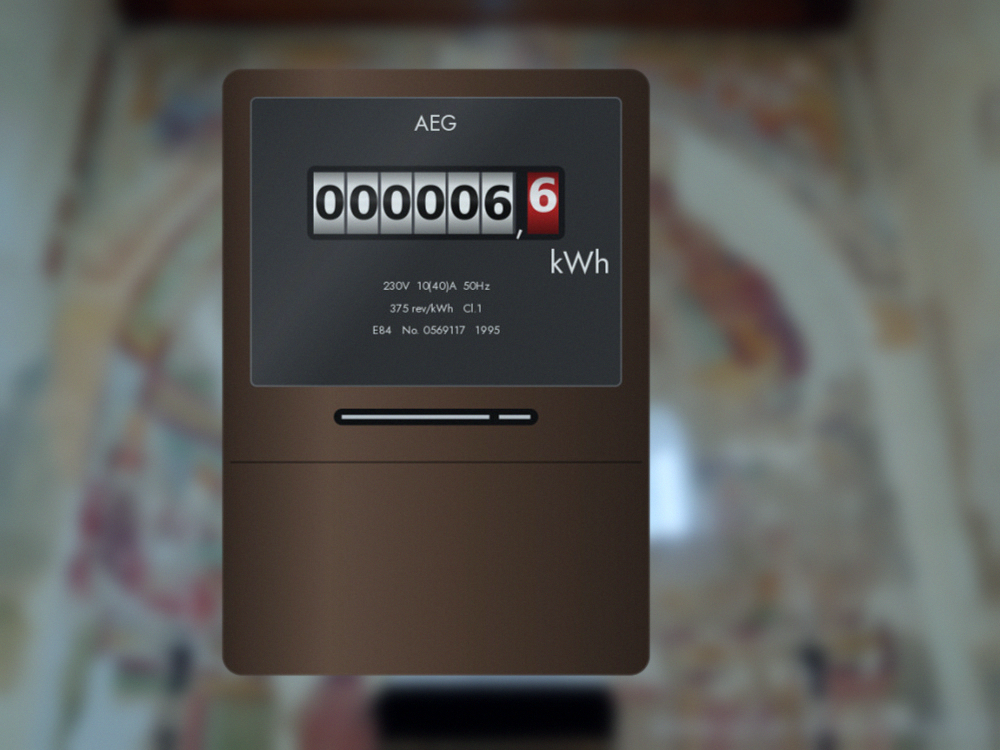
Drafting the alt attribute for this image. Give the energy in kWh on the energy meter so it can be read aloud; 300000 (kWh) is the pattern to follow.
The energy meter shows 6.6 (kWh)
